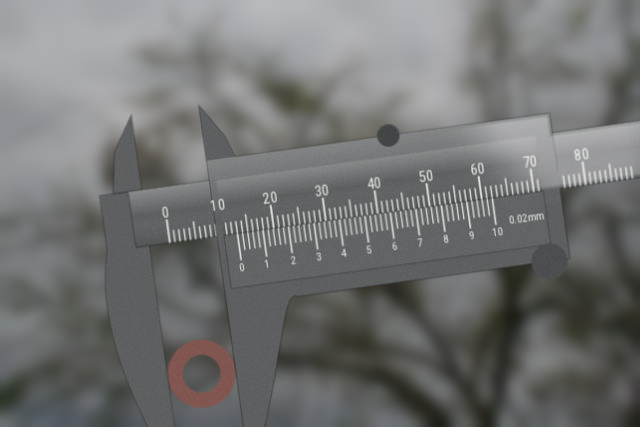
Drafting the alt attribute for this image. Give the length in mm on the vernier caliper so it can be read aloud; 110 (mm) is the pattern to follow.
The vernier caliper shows 13.0 (mm)
